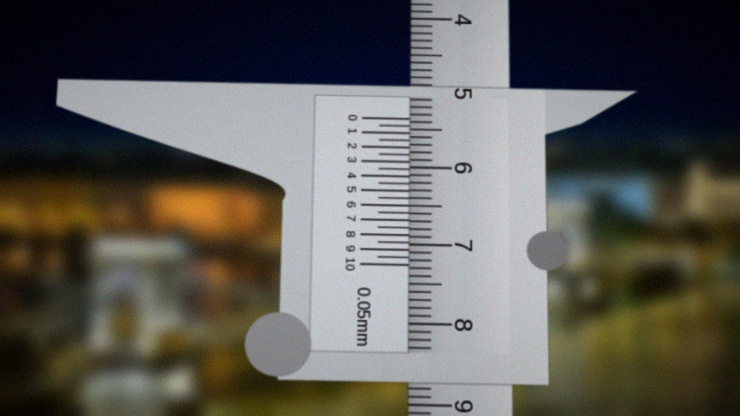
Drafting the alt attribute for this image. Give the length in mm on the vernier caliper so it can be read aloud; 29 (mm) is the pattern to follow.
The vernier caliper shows 53.6 (mm)
